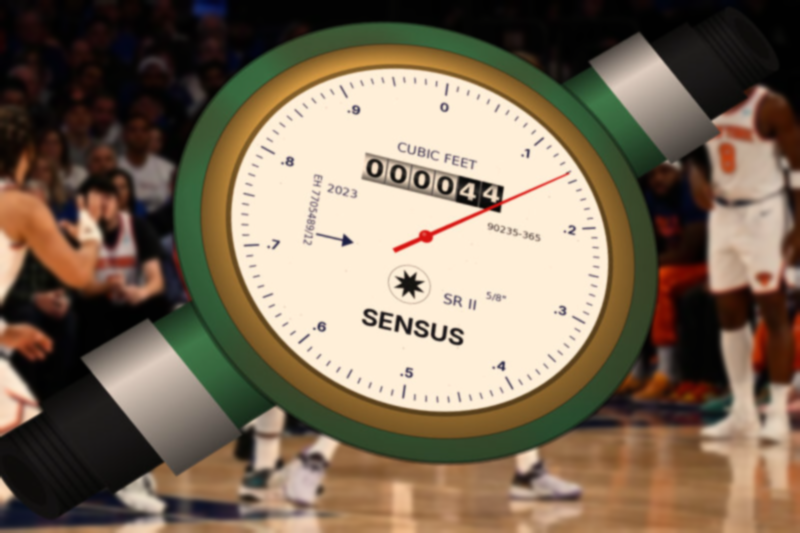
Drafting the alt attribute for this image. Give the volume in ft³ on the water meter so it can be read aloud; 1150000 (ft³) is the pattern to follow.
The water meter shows 44.14 (ft³)
